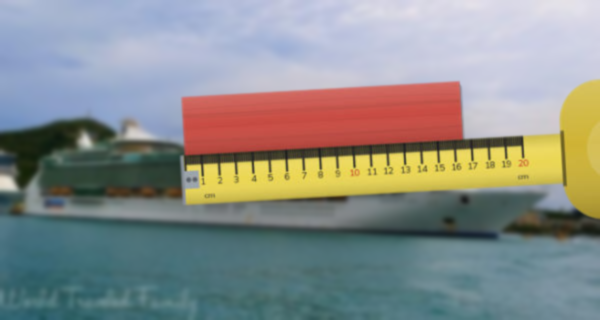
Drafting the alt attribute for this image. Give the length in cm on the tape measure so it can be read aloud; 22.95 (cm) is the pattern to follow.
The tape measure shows 16.5 (cm)
